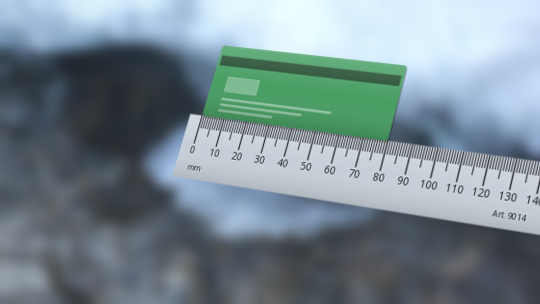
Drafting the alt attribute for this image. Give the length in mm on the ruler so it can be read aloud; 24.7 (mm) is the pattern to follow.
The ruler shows 80 (mm)
